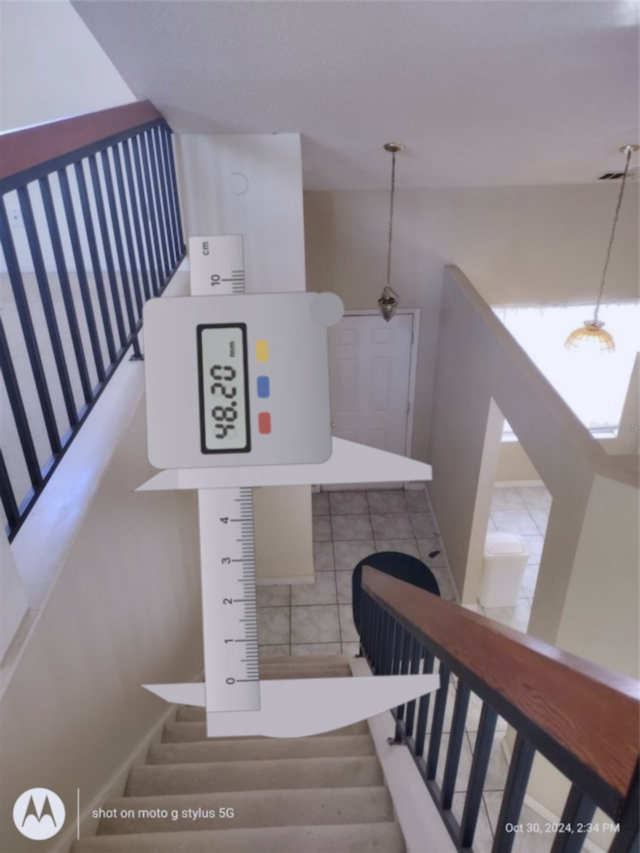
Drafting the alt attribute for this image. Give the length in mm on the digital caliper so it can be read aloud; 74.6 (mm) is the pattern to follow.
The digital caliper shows 48.20 (mm)
